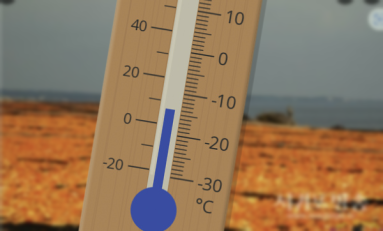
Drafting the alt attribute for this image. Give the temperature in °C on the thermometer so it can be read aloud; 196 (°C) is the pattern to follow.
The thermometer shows -14 (°C)
